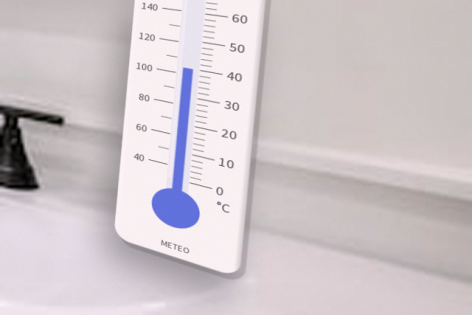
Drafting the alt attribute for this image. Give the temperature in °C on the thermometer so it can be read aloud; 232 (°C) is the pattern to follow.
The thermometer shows 40 (°C)
